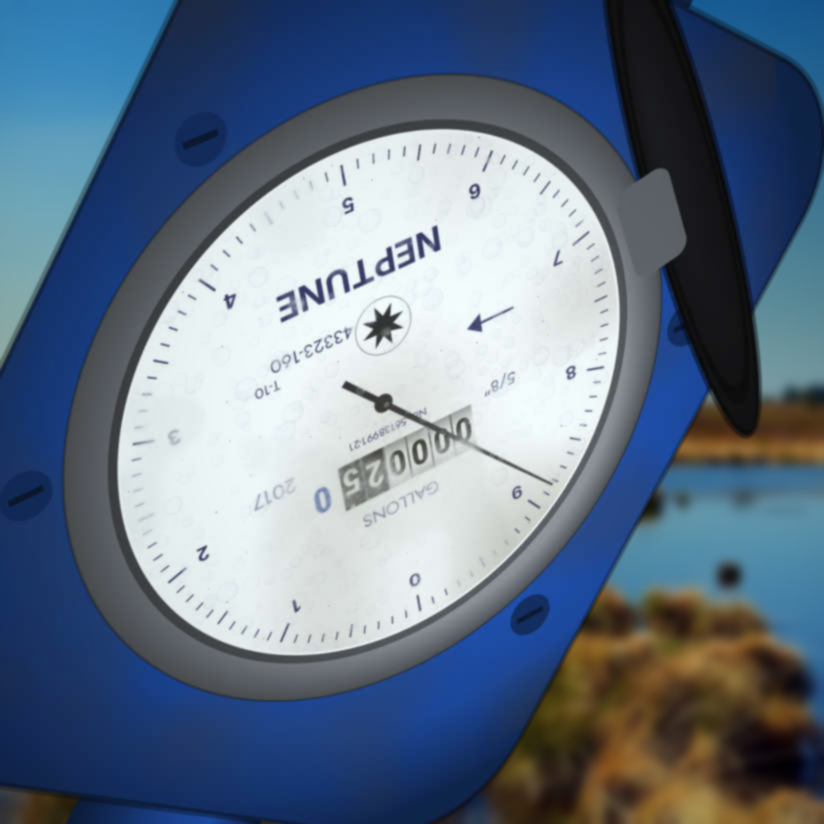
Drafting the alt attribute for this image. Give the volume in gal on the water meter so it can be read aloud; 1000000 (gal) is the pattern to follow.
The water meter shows 248.8 (gal)
